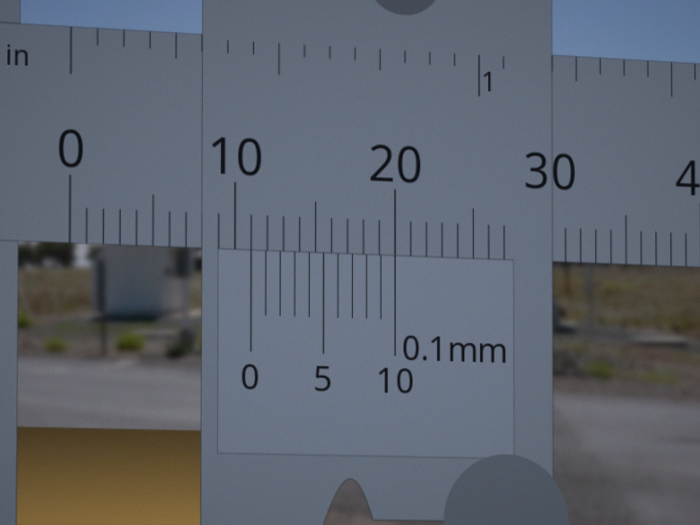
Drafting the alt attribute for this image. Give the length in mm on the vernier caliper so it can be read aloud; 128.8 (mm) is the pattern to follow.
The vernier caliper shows 11.0 (mm)
